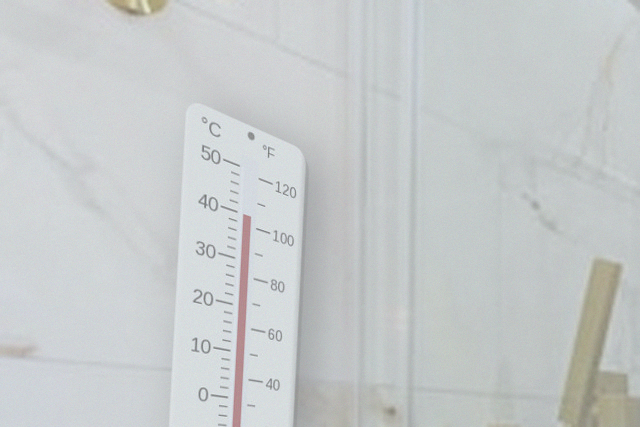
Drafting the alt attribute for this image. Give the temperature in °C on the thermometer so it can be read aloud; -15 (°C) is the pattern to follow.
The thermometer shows 40 (°C)
